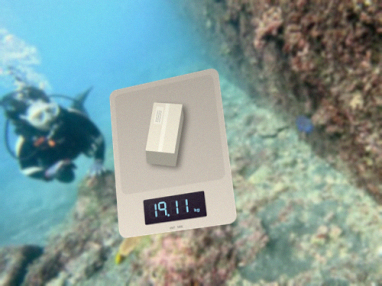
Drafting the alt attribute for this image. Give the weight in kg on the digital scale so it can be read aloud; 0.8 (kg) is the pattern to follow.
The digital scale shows 19.11 (kg)
